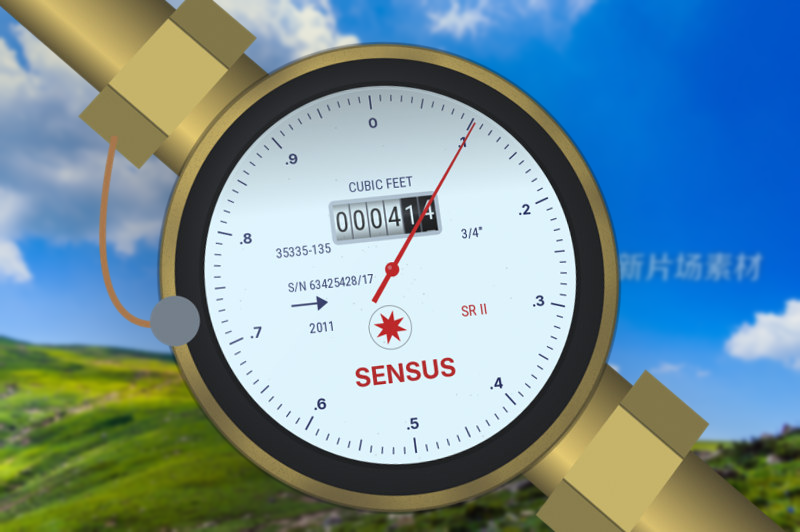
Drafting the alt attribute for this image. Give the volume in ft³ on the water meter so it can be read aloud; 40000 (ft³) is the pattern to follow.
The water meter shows 414.10 (ft³)
